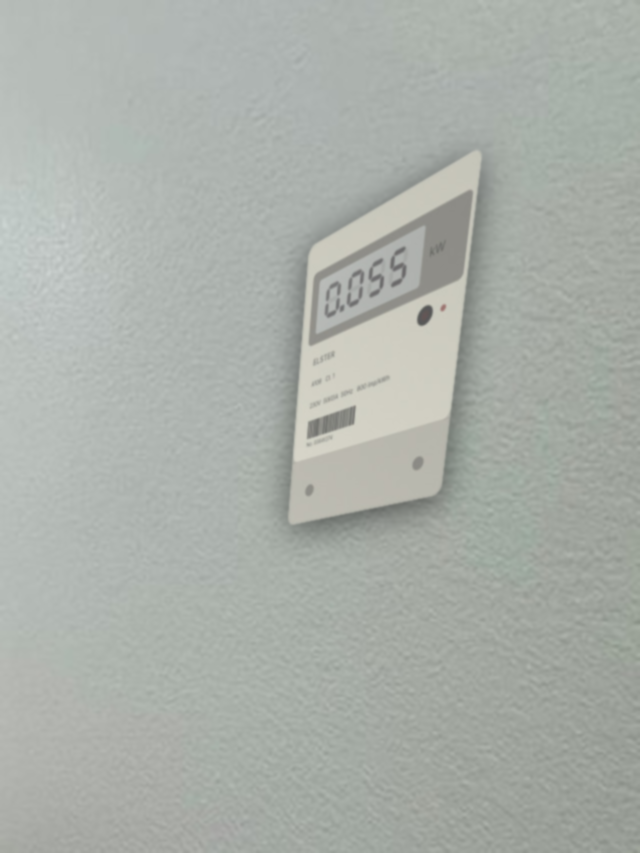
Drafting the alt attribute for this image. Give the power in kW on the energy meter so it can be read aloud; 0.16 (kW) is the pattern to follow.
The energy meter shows 0.055 (kW)
